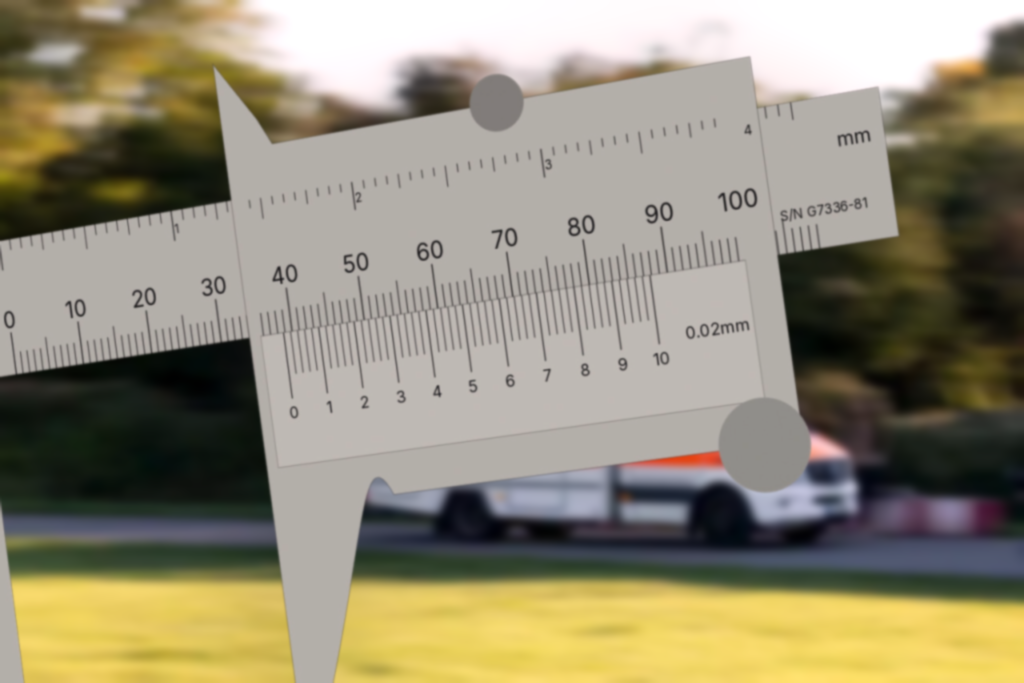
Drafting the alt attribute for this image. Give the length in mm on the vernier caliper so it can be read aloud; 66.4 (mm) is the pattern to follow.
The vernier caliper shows 38.8 (mm)
